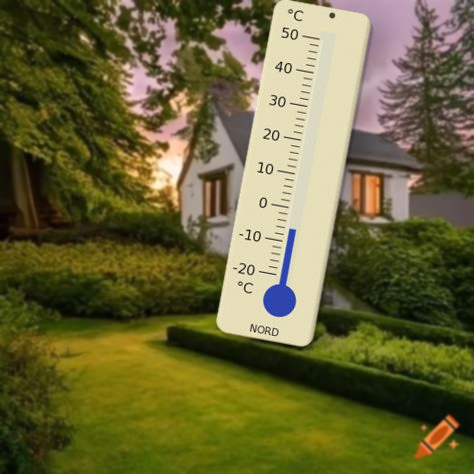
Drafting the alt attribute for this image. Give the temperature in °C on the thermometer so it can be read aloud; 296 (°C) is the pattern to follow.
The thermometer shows -6 (°C)
